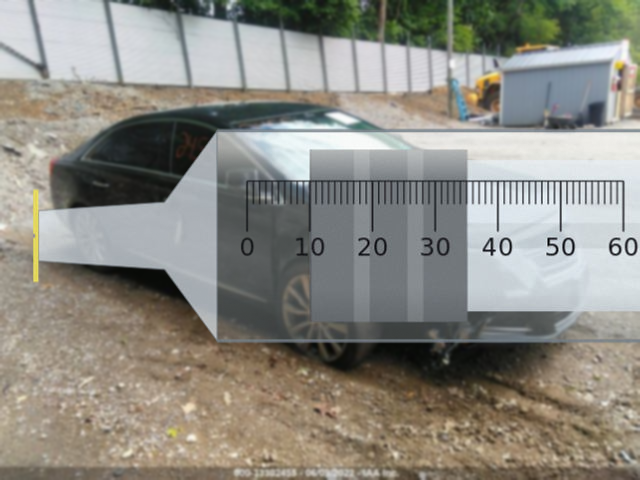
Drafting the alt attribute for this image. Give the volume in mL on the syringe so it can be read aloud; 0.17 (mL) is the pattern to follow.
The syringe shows 10 (mL)
